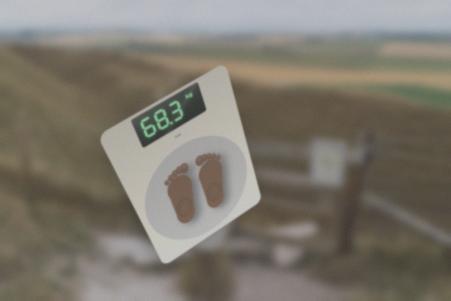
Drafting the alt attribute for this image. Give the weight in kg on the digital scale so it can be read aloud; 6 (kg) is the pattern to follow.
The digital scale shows 68.3 (kg)
